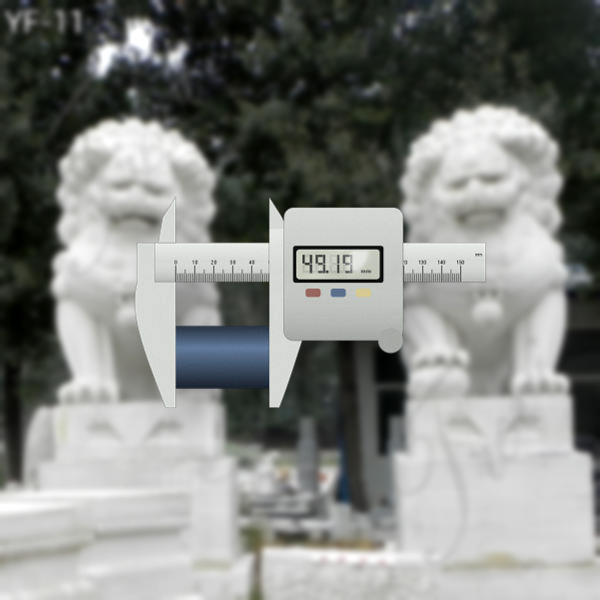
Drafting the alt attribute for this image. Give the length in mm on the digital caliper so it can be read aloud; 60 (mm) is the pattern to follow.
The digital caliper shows 49.19 (mm)
